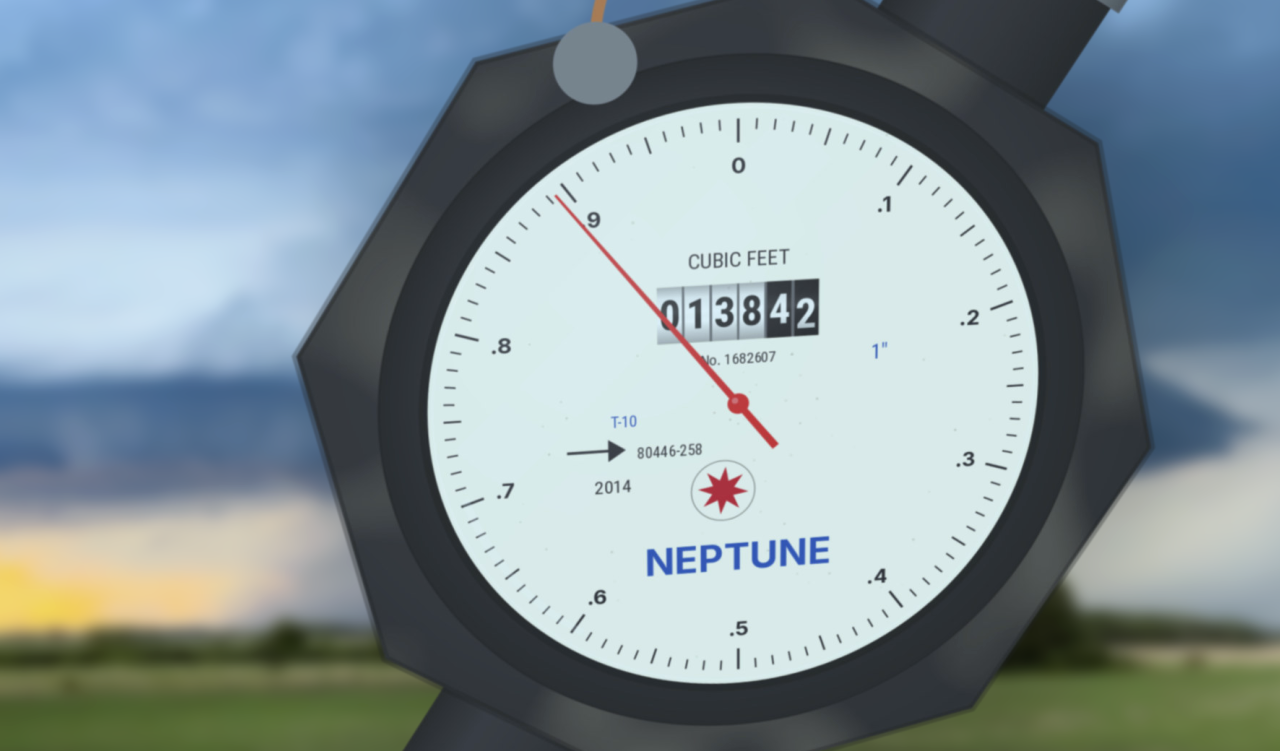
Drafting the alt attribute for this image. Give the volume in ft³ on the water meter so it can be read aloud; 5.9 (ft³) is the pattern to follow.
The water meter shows 13841.89 (ft³)
